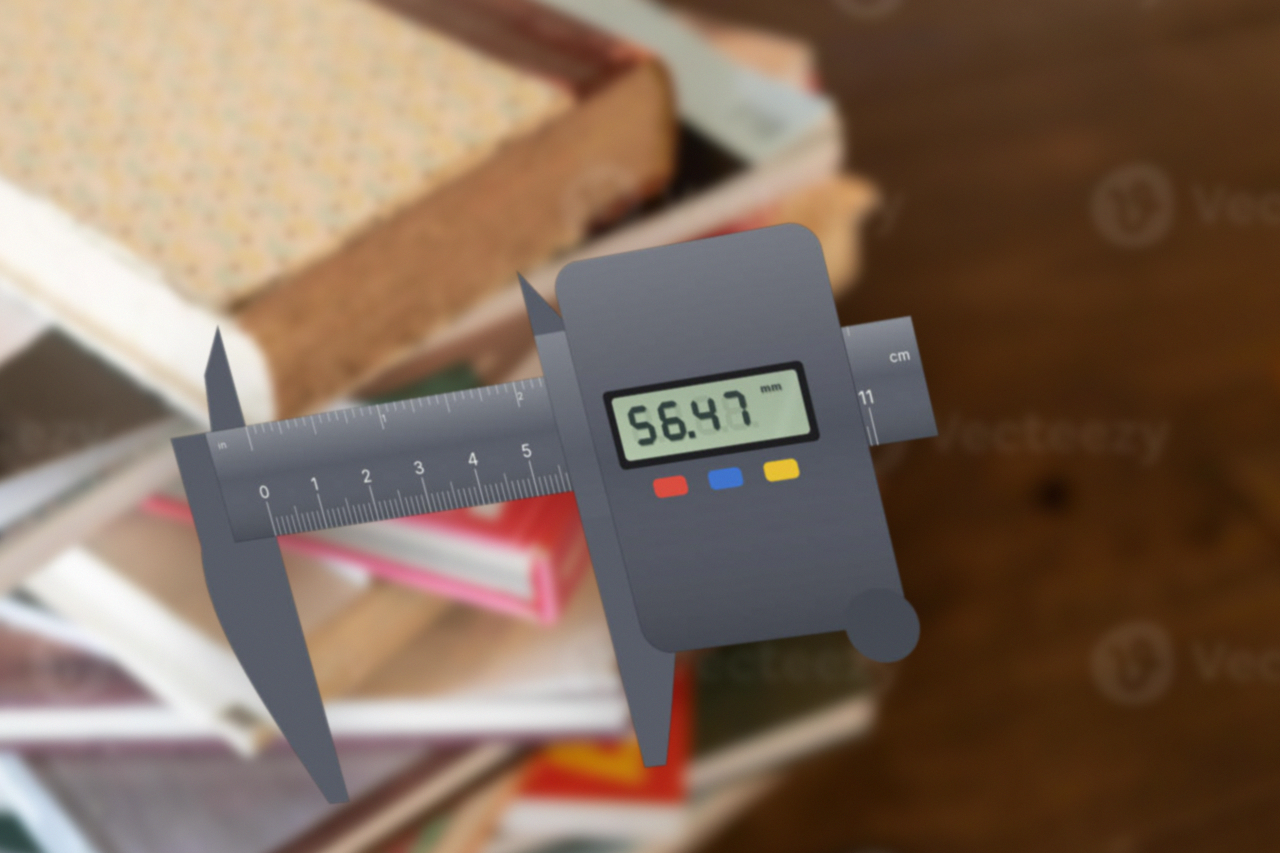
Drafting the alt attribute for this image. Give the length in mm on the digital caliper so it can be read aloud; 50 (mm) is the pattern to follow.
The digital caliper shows 56.47 (mm)
